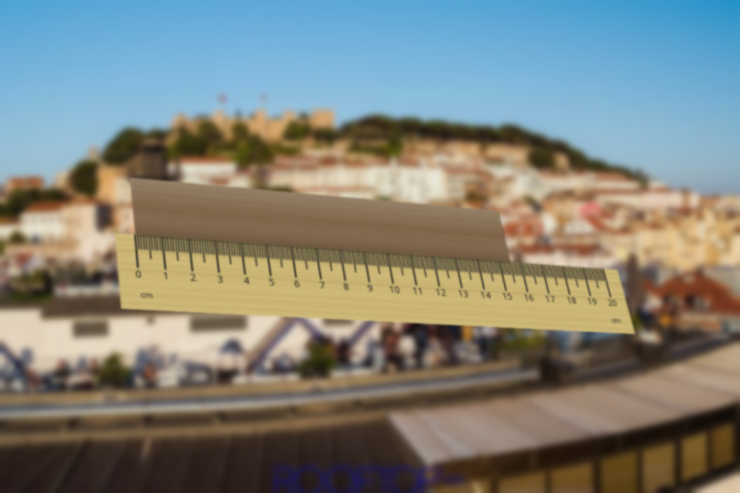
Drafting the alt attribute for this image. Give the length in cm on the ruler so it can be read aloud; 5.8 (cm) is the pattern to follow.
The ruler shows 15.5 (cm)
